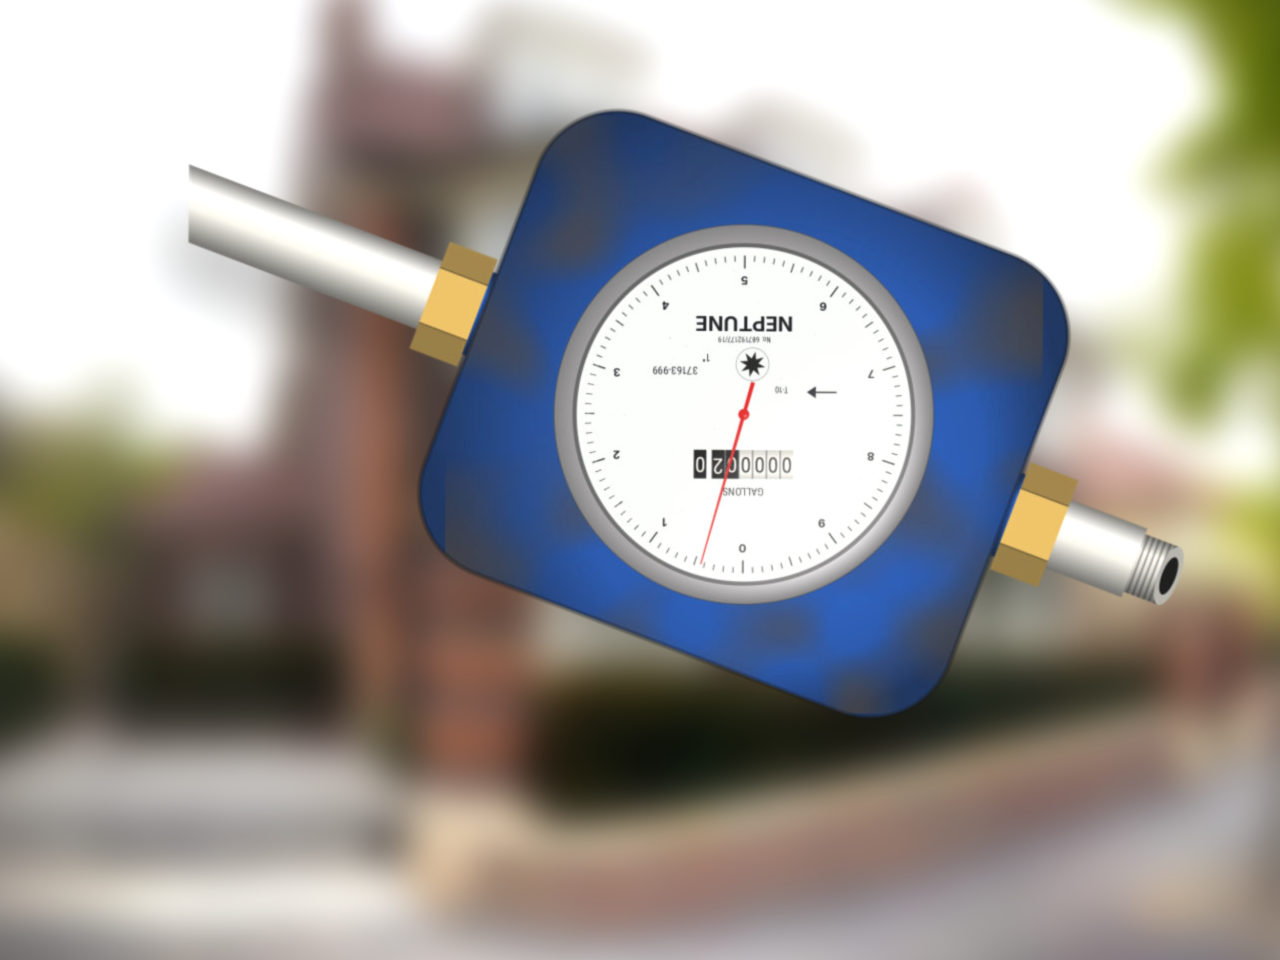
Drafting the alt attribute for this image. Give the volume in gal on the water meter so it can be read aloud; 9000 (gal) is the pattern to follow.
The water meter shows 20.4 (gal)
